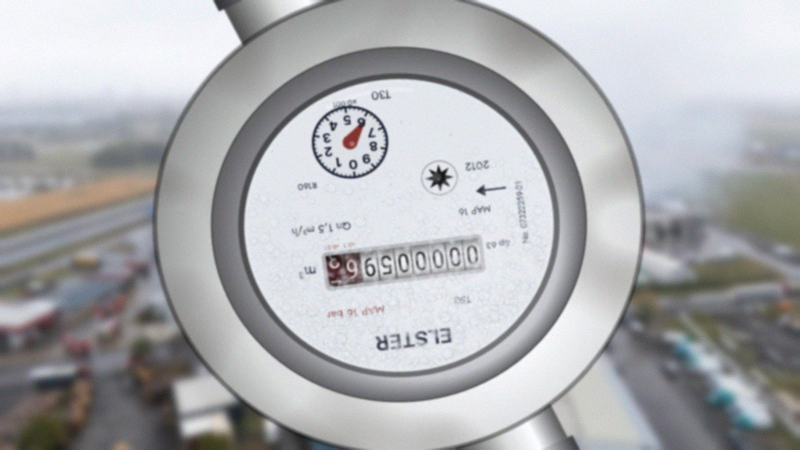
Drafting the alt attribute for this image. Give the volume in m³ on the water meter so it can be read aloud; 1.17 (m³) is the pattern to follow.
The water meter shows 59.626 (m³)
